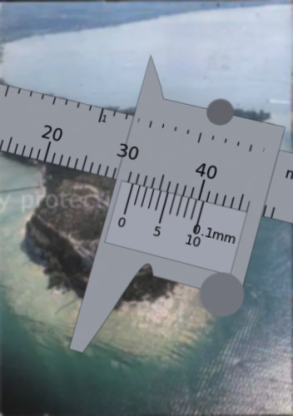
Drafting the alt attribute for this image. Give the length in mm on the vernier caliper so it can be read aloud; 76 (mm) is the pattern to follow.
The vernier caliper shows 31.6 (mm)
